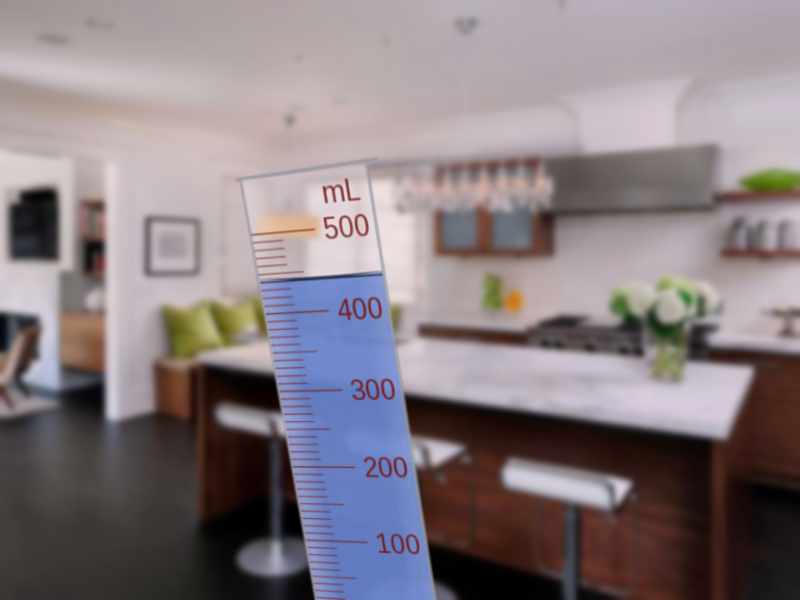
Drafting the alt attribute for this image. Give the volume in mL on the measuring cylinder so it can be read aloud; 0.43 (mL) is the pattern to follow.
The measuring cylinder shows 440 (mL)
